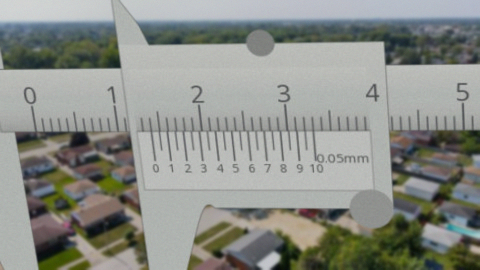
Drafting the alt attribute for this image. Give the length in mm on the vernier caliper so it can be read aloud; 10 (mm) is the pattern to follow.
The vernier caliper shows 14.0 (mm)
